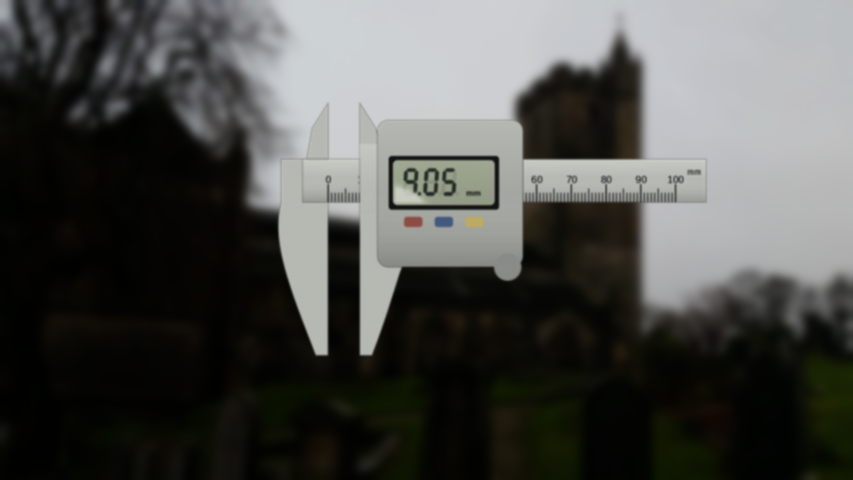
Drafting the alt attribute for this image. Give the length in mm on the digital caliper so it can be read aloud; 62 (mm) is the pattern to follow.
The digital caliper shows 9.05 (mm)
